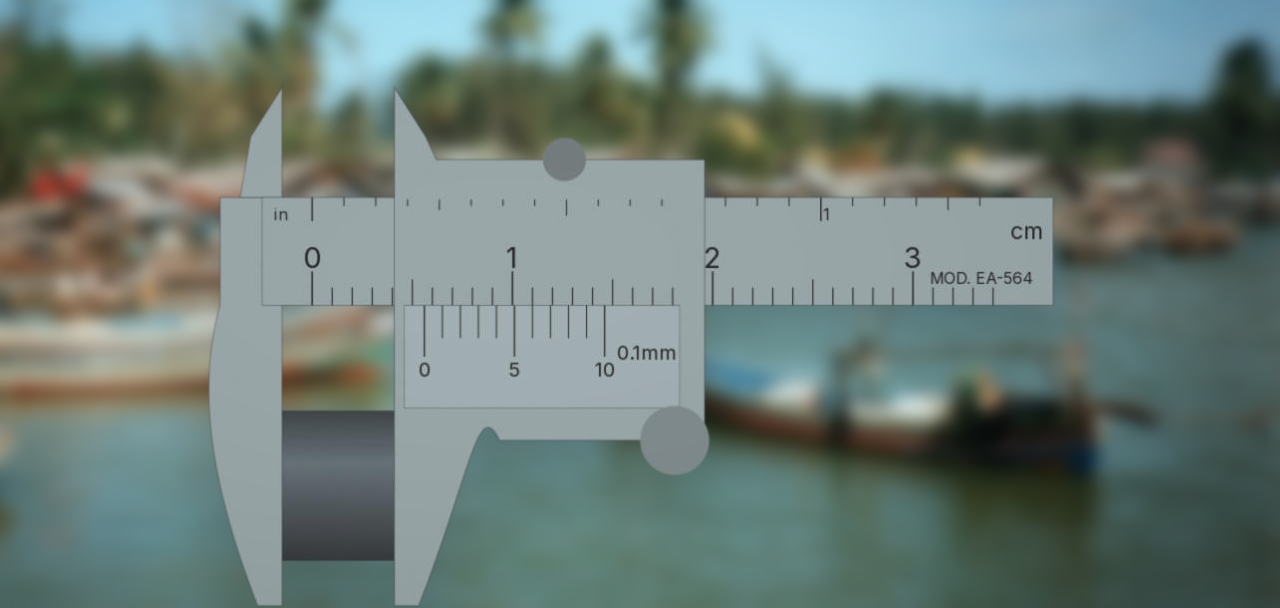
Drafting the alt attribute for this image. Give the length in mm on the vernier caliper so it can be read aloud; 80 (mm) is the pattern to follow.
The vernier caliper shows 5.6 (mm)
